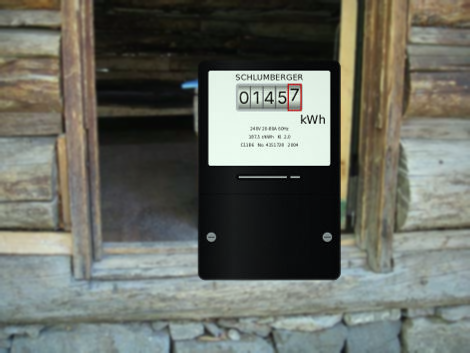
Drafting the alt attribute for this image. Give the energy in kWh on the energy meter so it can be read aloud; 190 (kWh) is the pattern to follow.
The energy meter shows 145.7 (kWh)
